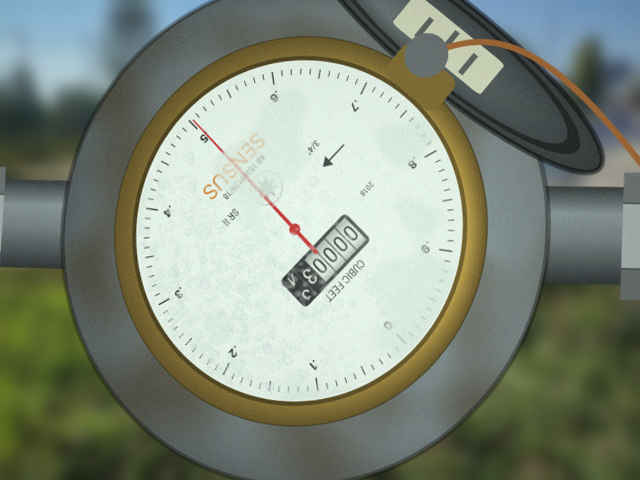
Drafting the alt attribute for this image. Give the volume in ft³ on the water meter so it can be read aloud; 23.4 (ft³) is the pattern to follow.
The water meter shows 33.50 (ft³)
